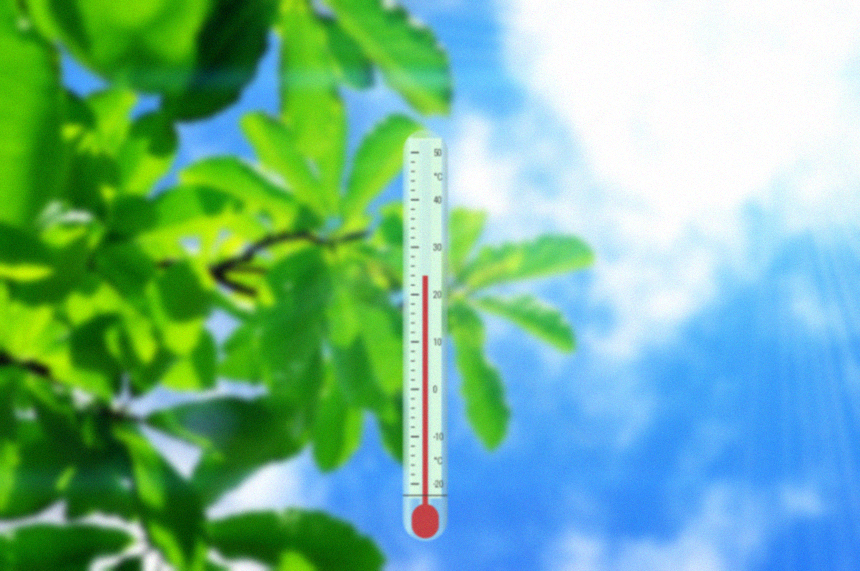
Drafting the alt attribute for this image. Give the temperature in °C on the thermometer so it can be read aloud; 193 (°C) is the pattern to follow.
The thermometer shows 24 (°C)
